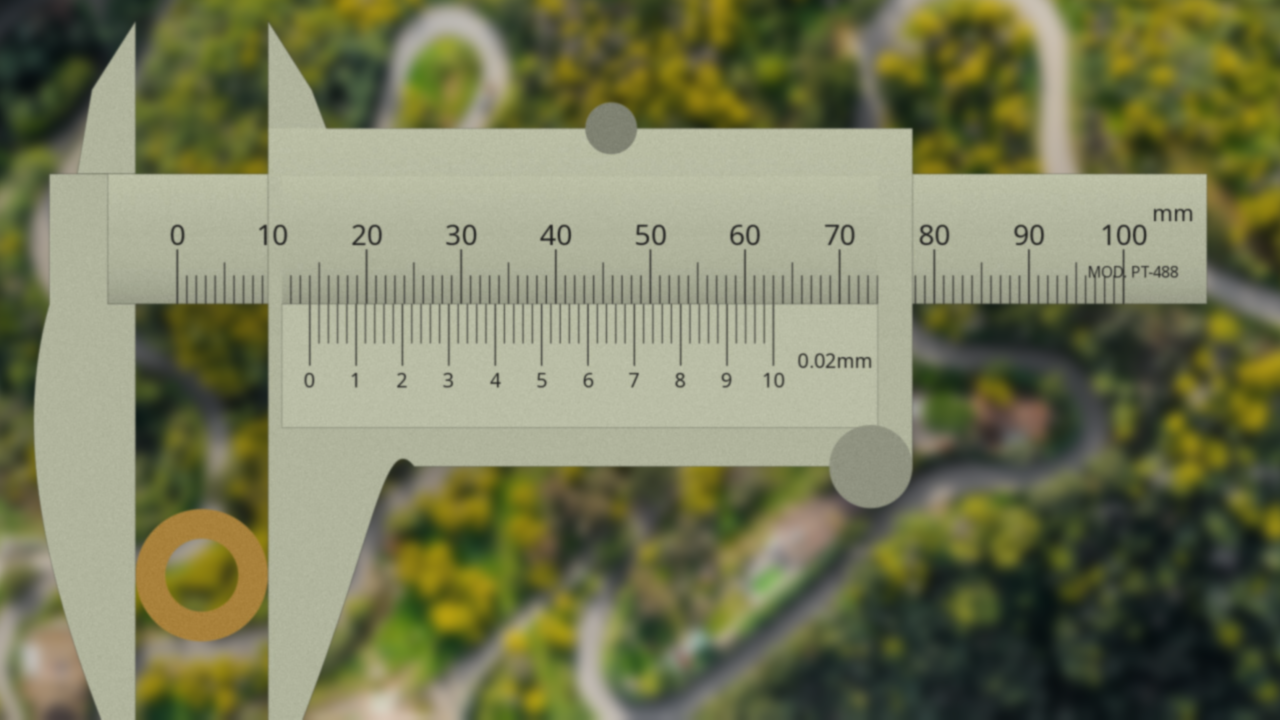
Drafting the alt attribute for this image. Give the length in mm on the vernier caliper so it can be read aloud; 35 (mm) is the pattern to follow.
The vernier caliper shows 14.0 (mm)
